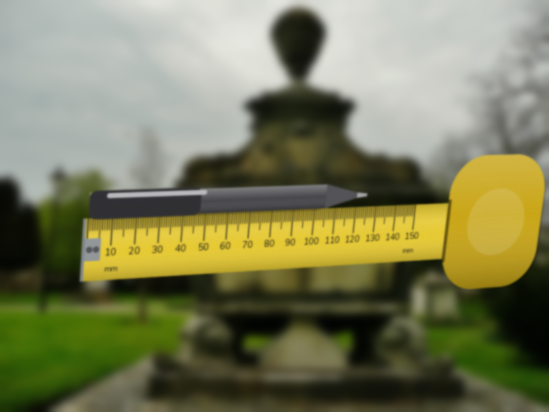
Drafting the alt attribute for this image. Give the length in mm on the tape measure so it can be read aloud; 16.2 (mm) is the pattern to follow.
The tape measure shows 125 (mm)
